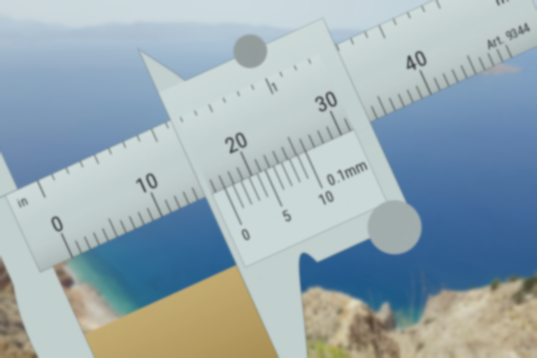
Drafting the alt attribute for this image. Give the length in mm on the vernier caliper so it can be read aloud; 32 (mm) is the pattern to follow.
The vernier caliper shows 17.0 (mm)
